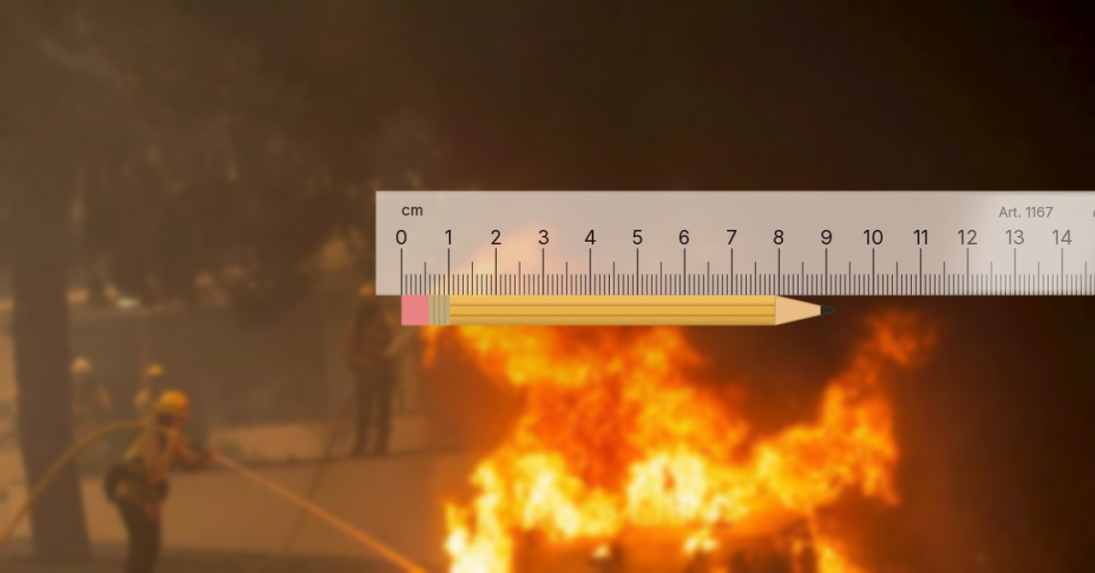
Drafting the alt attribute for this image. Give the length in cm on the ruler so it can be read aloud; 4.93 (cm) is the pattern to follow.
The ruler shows 9.2 (cm)
